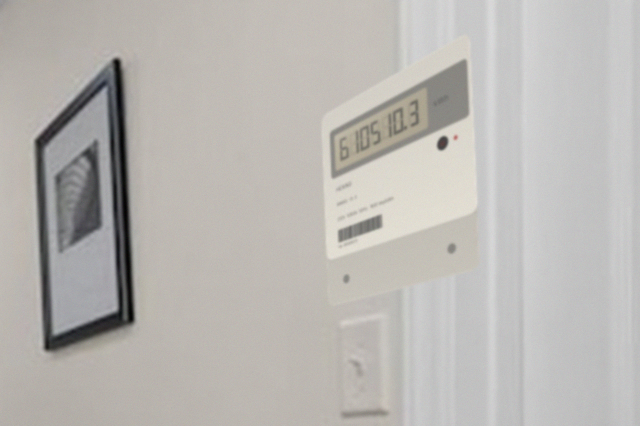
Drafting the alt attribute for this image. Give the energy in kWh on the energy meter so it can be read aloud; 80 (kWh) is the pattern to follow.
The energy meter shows 610510.3 (kWh)
